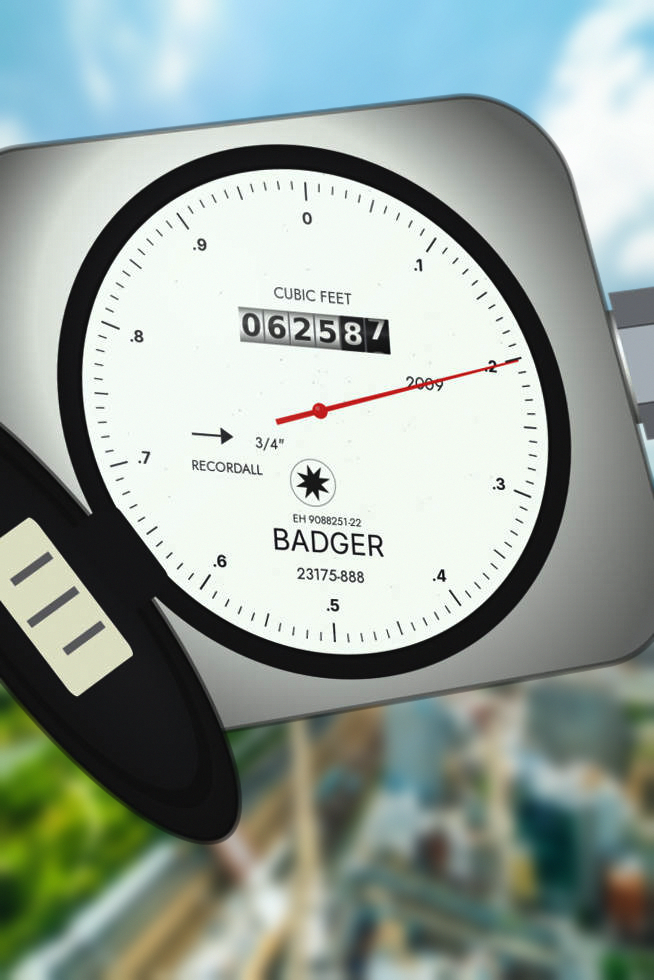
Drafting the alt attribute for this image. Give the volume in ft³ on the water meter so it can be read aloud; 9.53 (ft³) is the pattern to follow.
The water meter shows 62587.20 (ft³)
